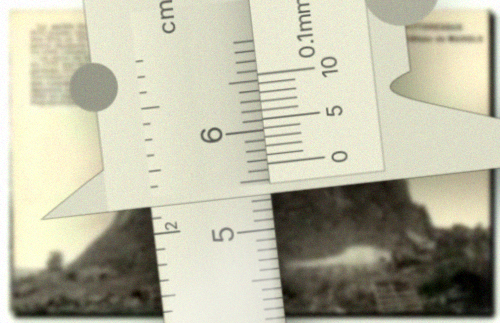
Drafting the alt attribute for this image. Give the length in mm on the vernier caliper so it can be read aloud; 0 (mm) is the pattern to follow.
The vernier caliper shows 56.6 (mm)
